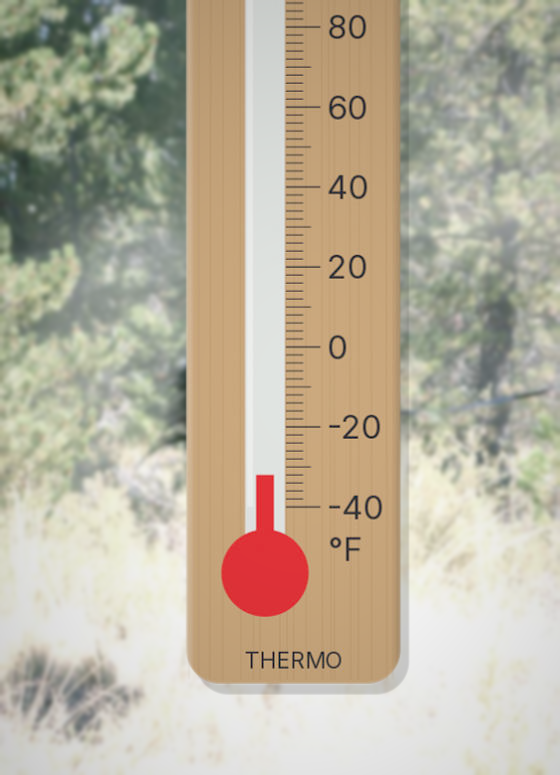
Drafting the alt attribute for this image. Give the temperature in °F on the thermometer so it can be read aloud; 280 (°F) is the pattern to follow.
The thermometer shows -32 (°F)
